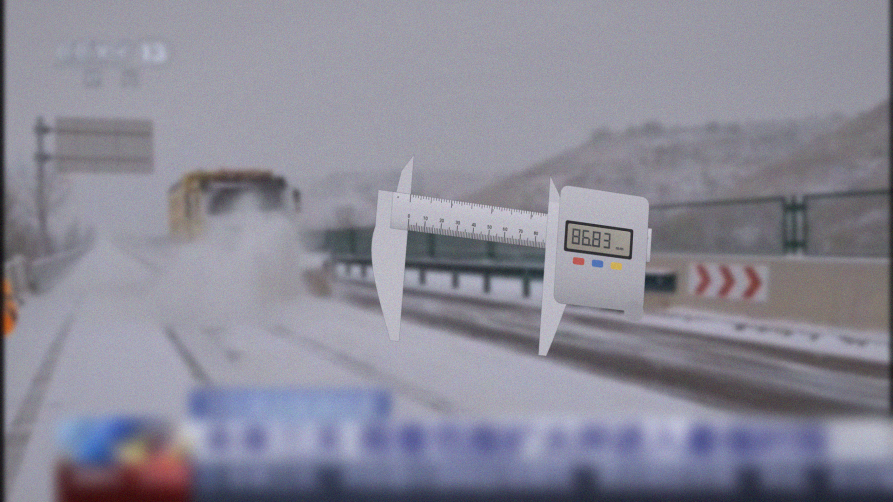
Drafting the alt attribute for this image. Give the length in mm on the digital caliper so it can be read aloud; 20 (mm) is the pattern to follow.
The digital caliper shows 86.83 (mm)
